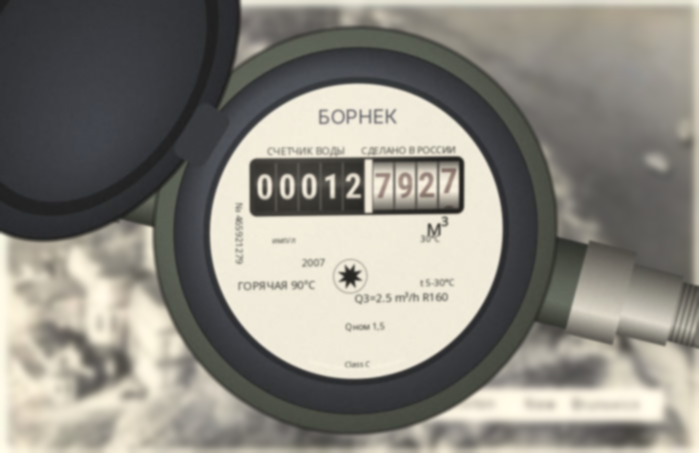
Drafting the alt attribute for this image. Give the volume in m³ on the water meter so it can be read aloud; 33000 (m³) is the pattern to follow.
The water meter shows 12.7927 (m³)
